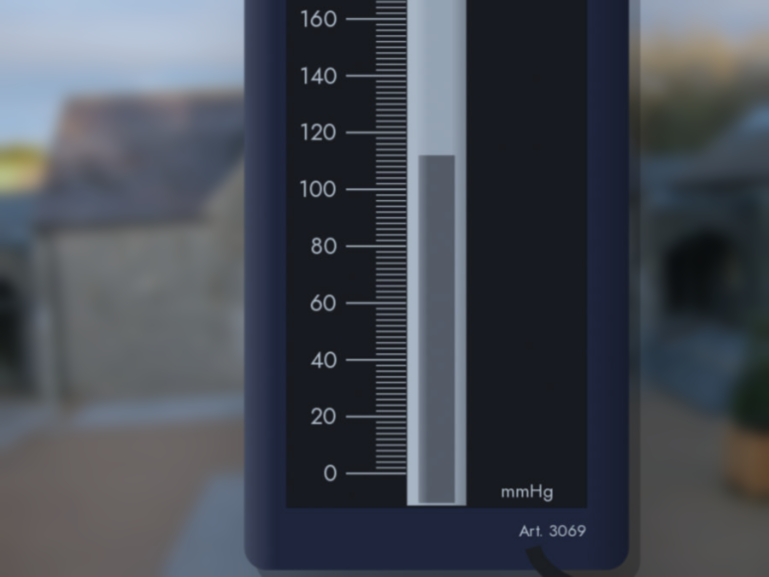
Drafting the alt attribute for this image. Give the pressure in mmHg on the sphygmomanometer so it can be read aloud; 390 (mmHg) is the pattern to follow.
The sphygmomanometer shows 112 (mmHg)
